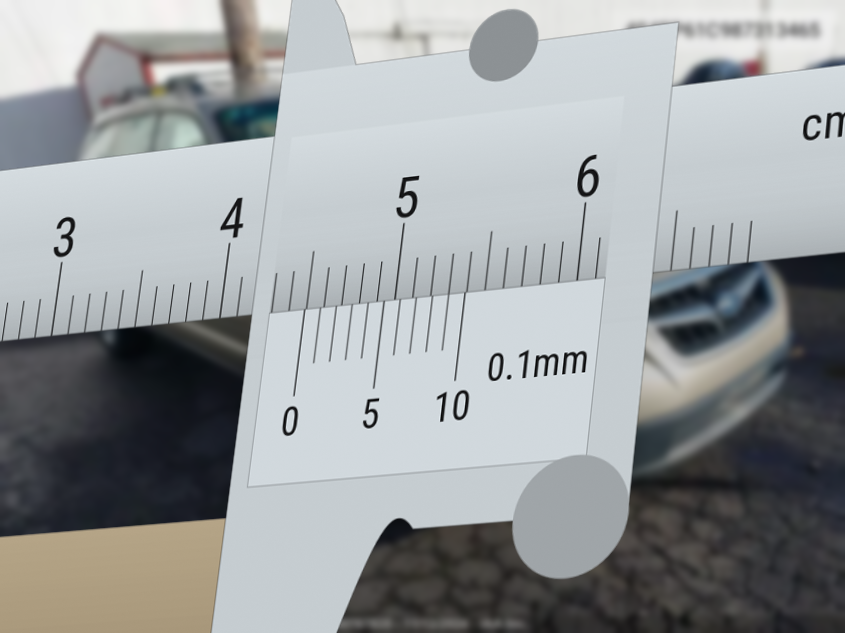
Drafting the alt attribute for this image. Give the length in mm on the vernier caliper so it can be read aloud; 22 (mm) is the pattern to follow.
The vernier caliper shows 44.9 (mm)
